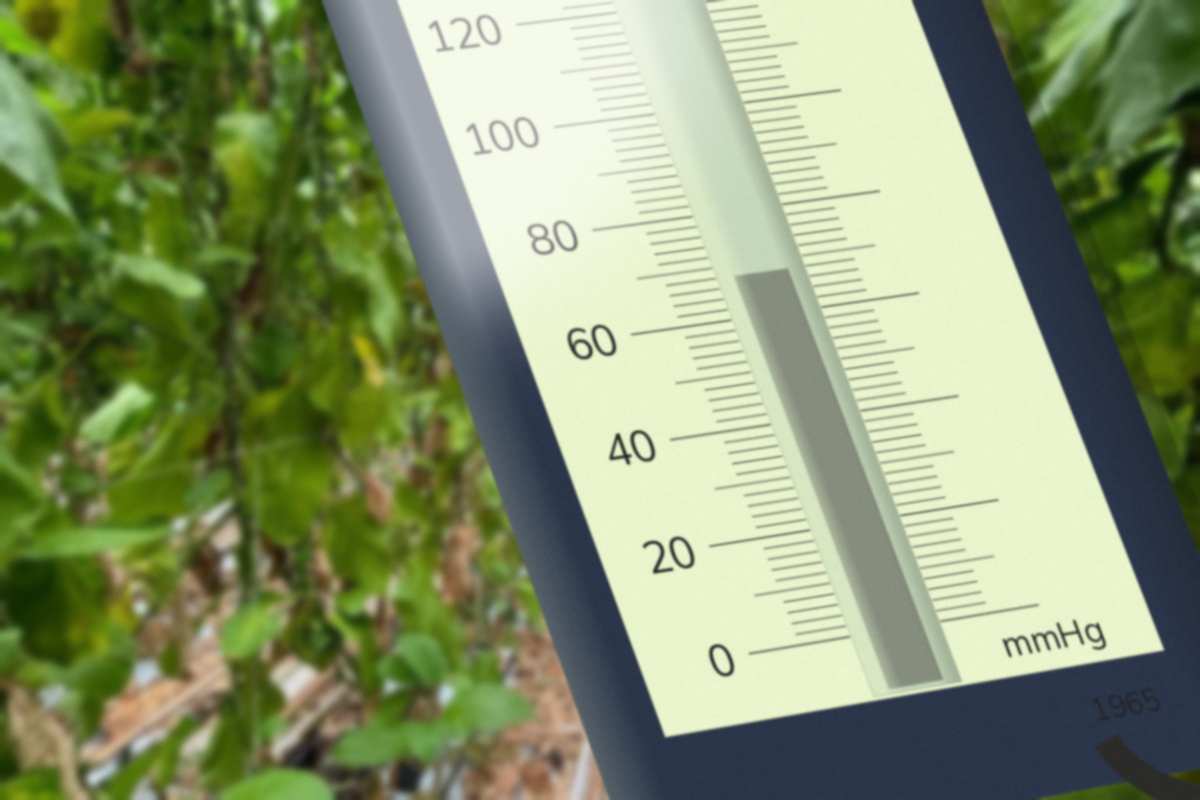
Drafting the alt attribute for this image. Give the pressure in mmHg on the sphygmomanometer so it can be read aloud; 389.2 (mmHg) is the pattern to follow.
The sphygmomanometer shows 68 (mmHg)
